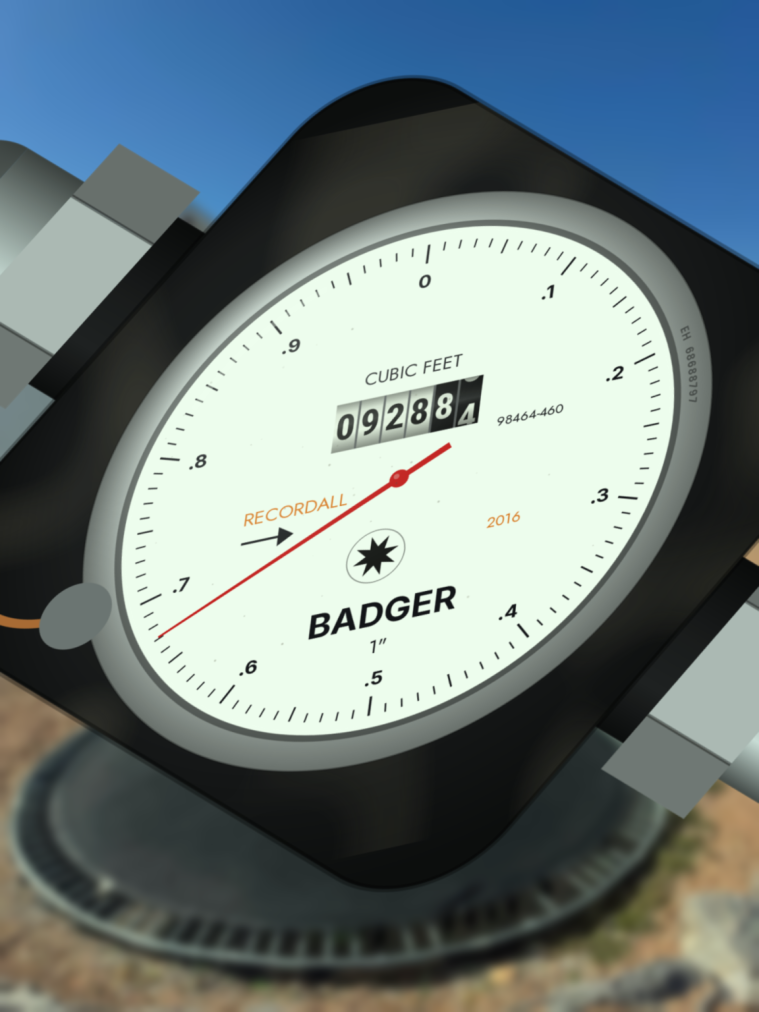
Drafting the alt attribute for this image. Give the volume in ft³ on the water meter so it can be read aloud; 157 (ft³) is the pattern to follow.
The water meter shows 92883.67 (ft³)
